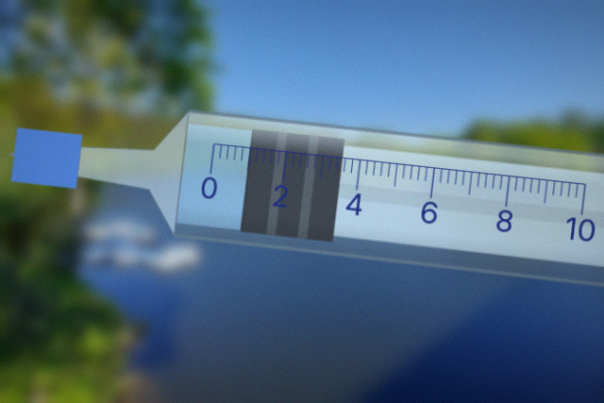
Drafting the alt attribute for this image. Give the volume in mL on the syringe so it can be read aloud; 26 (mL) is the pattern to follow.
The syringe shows 1 (mL)
